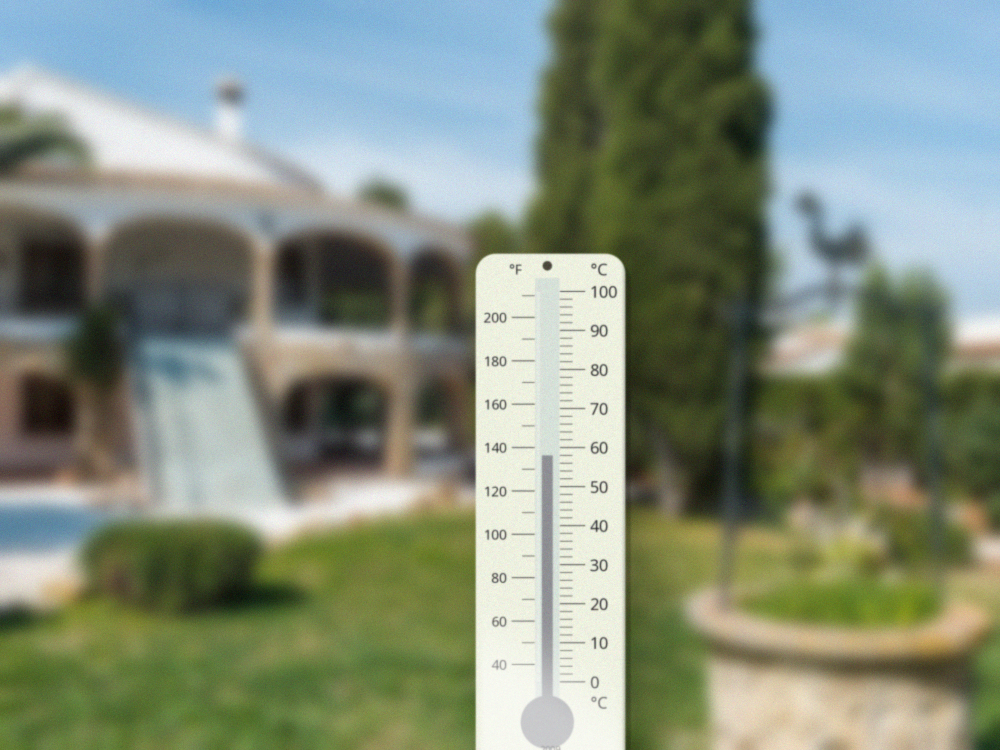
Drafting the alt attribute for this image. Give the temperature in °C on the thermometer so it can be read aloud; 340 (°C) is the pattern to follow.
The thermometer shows 58 (°C)
